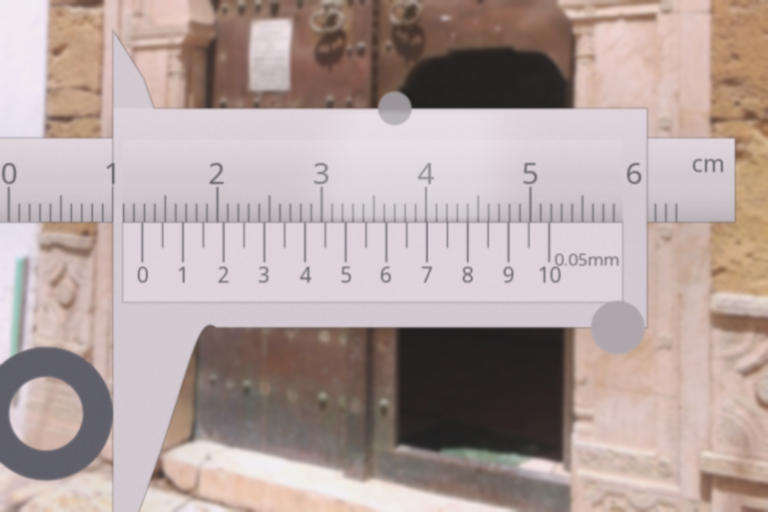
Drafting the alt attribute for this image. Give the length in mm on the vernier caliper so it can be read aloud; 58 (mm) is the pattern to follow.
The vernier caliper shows 12.8 (mm)
